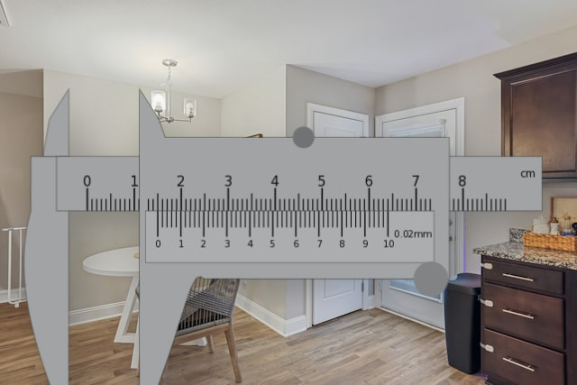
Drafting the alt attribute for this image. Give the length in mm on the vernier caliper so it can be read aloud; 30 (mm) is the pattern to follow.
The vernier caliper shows 15.0 (mm)
